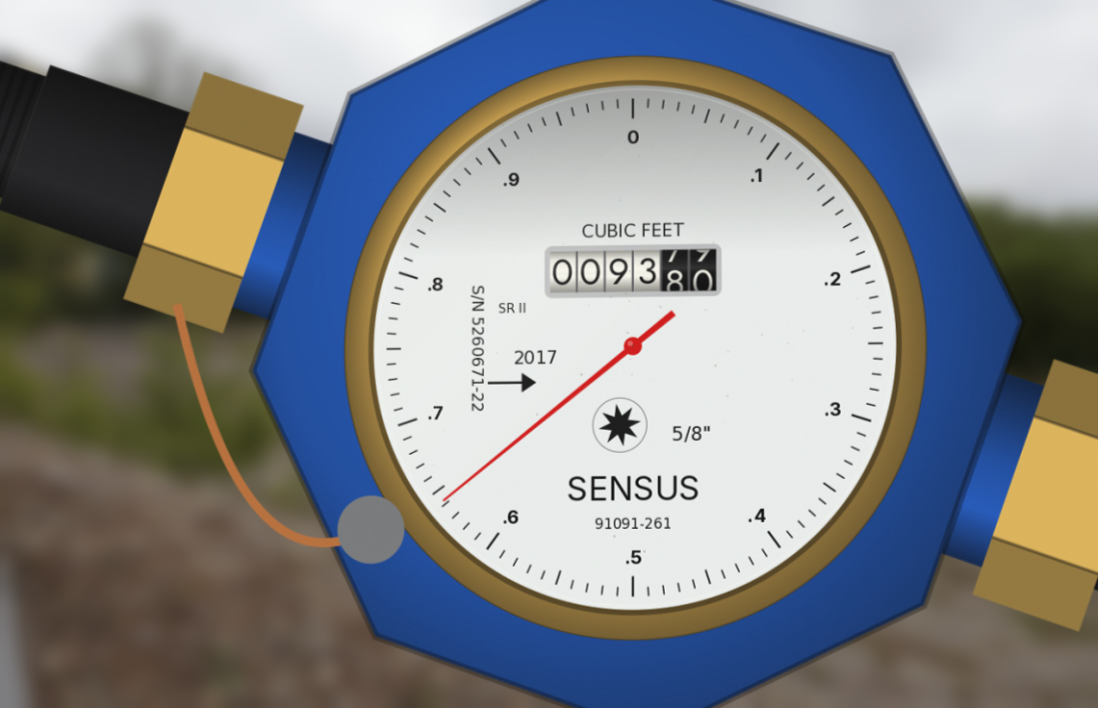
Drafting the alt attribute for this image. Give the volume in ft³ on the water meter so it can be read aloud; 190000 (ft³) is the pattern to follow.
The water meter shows 9379.64 (ft³)
